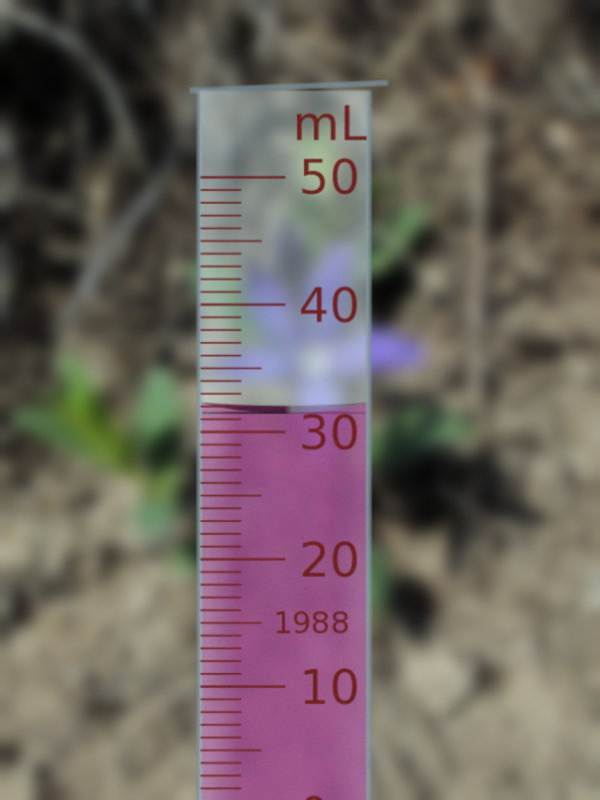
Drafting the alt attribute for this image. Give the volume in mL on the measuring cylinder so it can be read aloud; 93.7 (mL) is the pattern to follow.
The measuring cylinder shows 31.5 (mL)
